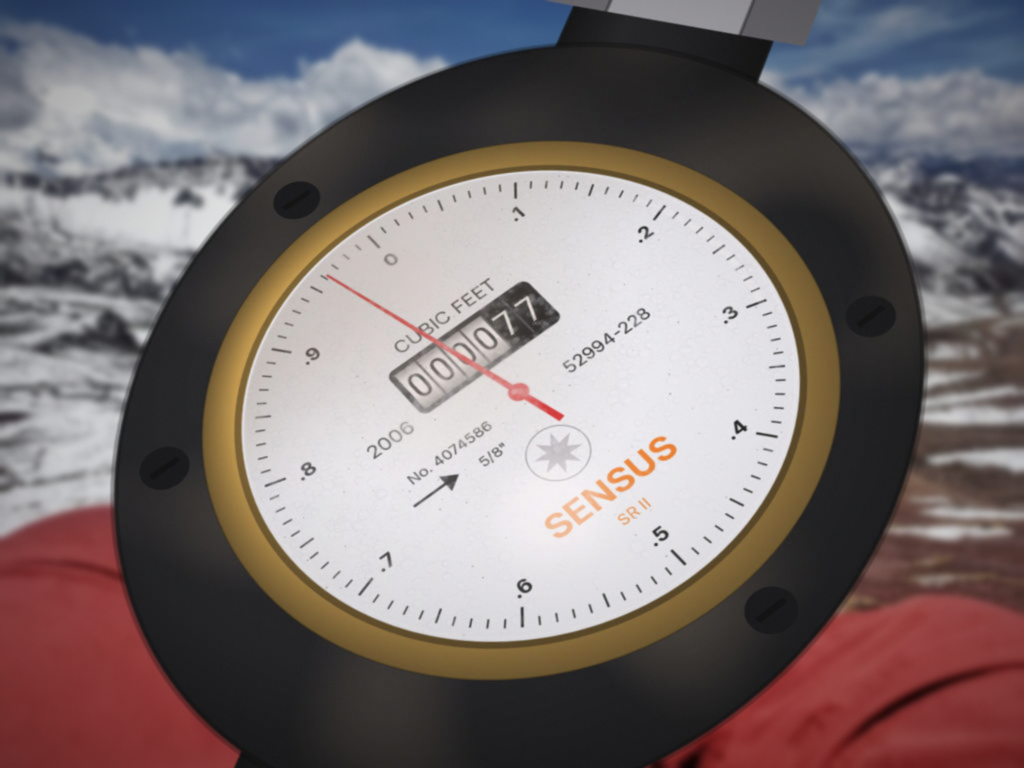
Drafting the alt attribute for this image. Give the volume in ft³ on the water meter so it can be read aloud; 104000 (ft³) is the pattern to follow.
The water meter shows 76.96 (ft³)
